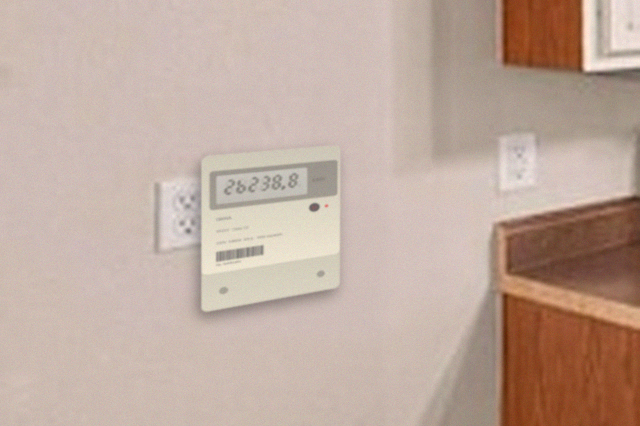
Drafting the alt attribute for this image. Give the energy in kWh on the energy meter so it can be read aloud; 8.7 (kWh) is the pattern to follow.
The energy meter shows 26238.8 (kWh)
